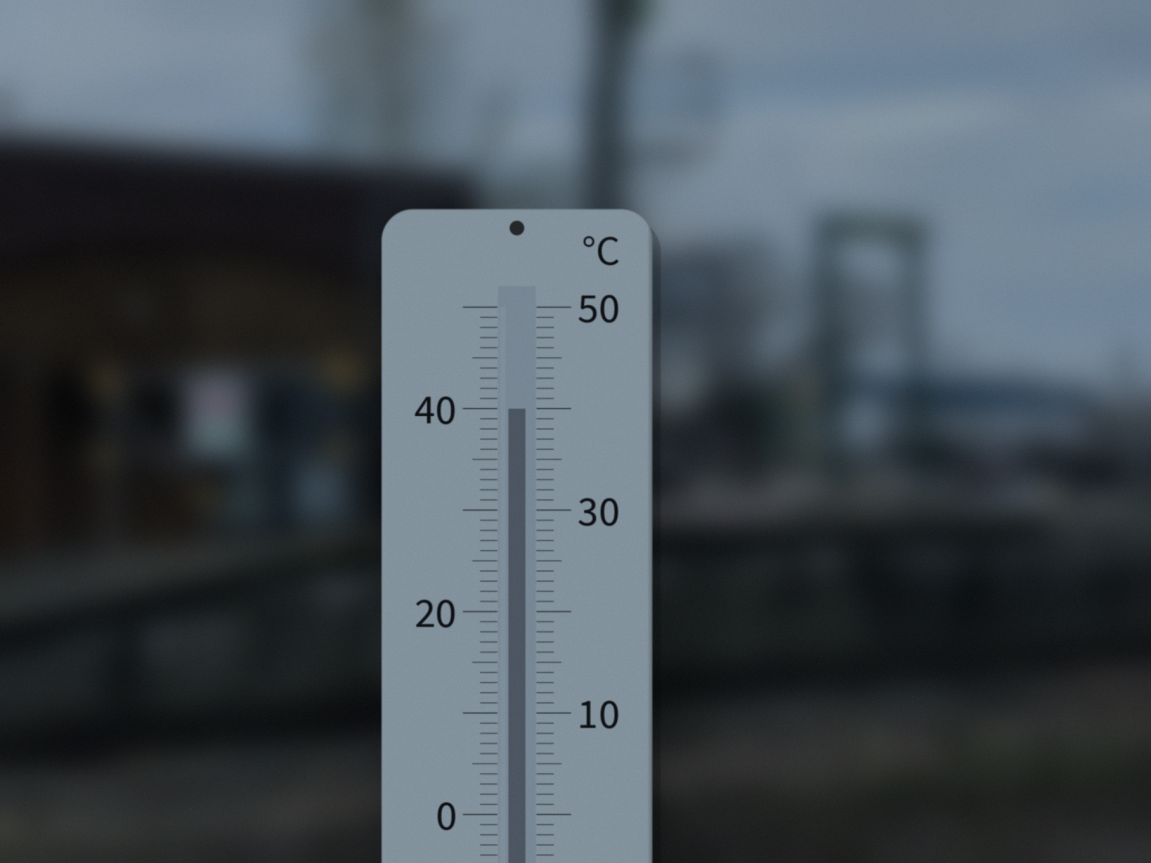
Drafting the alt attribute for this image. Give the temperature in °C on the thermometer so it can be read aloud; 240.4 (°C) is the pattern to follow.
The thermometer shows 40 (°C)
